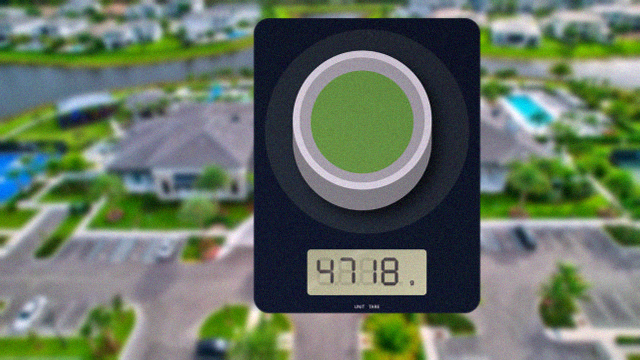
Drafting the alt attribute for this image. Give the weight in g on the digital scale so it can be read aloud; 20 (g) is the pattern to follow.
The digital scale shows 4718 (g)
